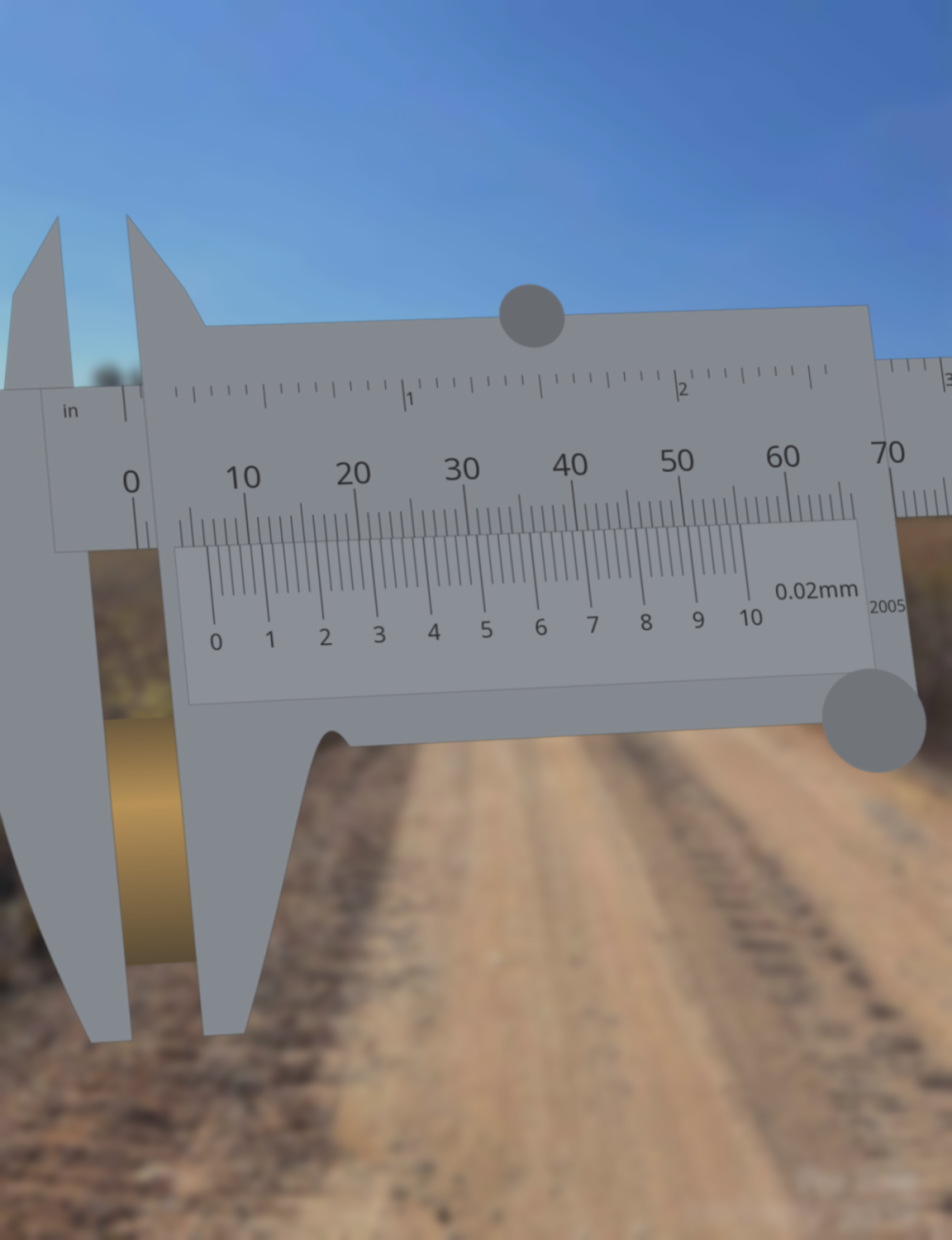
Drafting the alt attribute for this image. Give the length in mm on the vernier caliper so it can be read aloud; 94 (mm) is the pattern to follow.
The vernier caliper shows 6.2 (mm)
